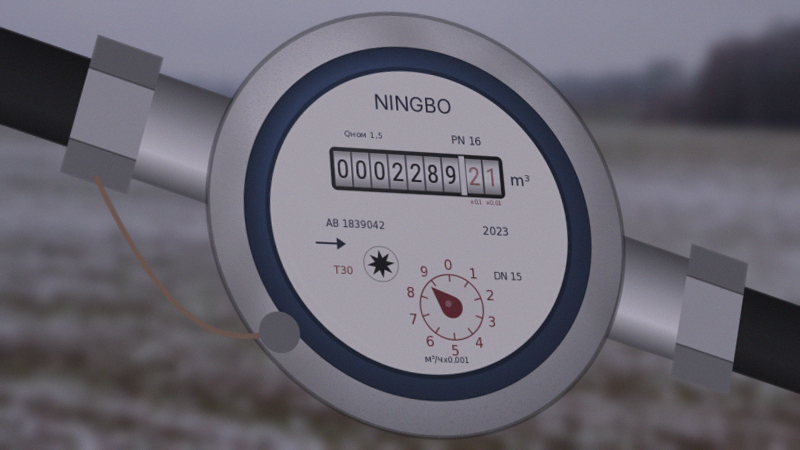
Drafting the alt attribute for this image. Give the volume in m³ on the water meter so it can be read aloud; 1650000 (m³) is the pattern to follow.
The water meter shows 2289.218 (m³)
